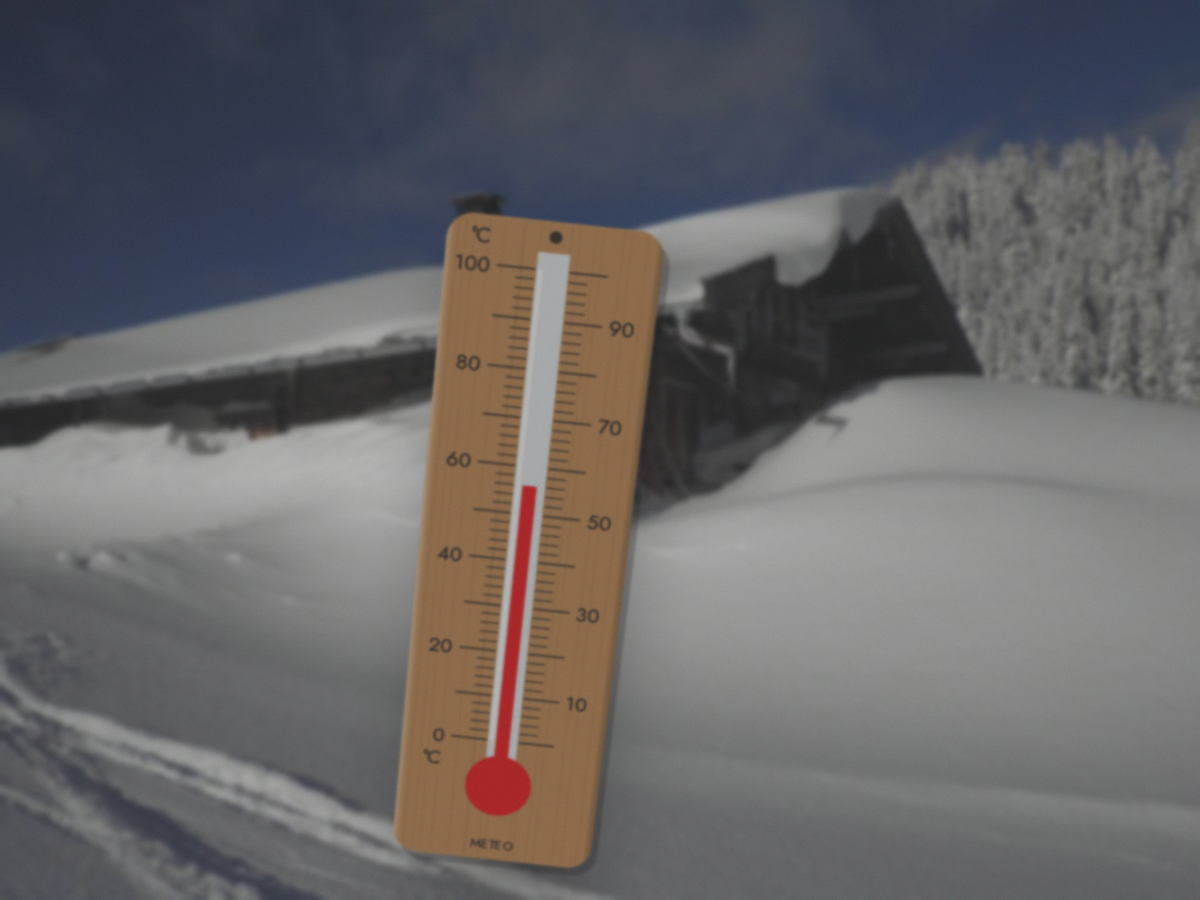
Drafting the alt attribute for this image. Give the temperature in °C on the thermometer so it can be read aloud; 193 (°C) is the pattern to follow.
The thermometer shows 56 (°C)
